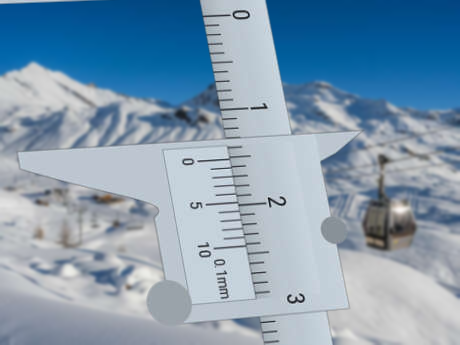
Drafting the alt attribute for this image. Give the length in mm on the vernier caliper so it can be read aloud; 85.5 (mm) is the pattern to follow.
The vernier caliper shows 15.2 (mm)
